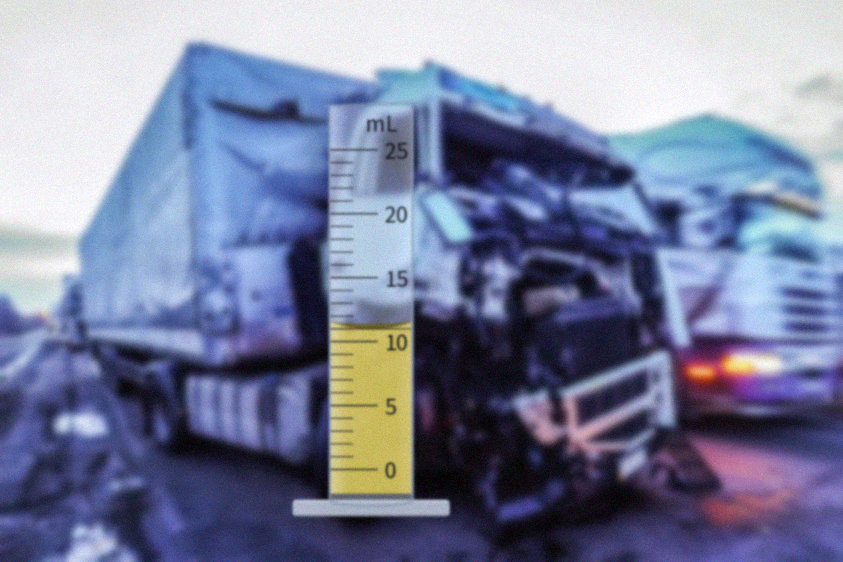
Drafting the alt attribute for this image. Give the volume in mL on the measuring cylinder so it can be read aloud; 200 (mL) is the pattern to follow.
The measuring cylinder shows 11 (mL)
